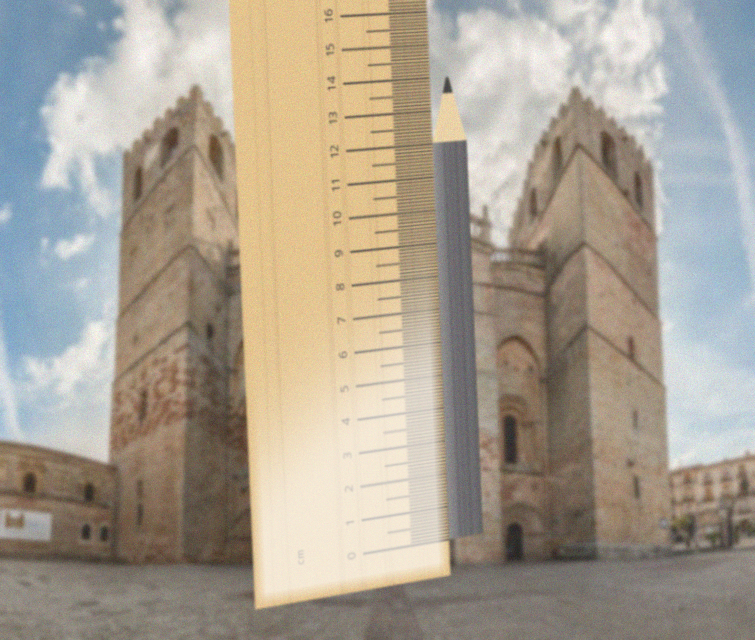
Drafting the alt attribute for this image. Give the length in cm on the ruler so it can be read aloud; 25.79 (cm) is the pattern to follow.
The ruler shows 14 (cm)
